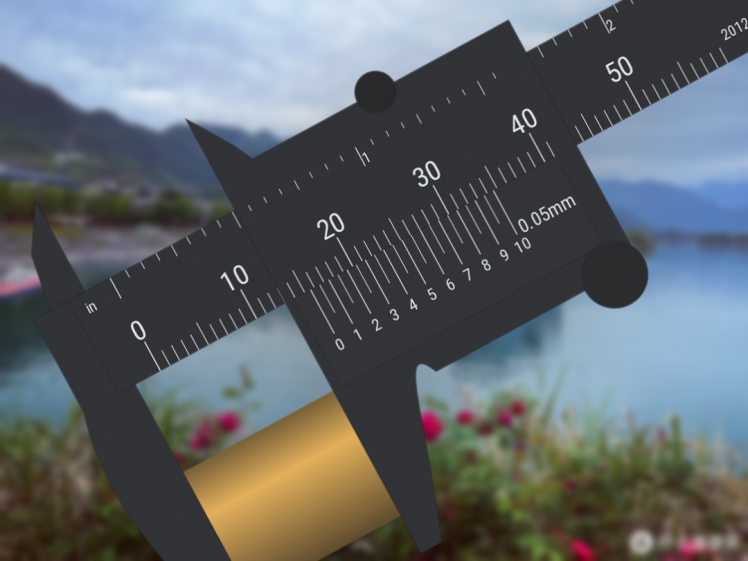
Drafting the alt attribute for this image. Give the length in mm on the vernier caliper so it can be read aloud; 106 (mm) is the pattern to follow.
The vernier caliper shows 15.6 (mm)
